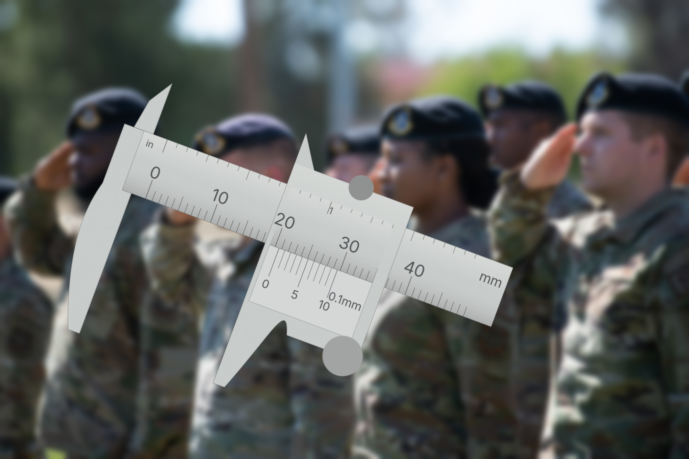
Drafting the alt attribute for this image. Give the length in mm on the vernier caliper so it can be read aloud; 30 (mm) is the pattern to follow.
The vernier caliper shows 20.6 (mm)
